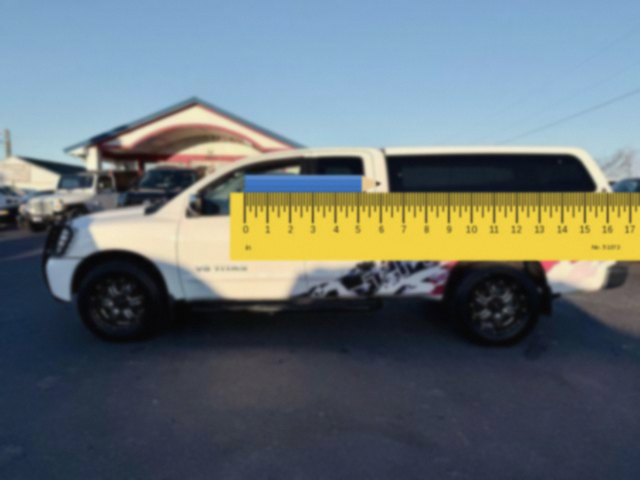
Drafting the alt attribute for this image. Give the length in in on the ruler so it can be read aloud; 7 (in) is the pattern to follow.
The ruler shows 6 (in)
